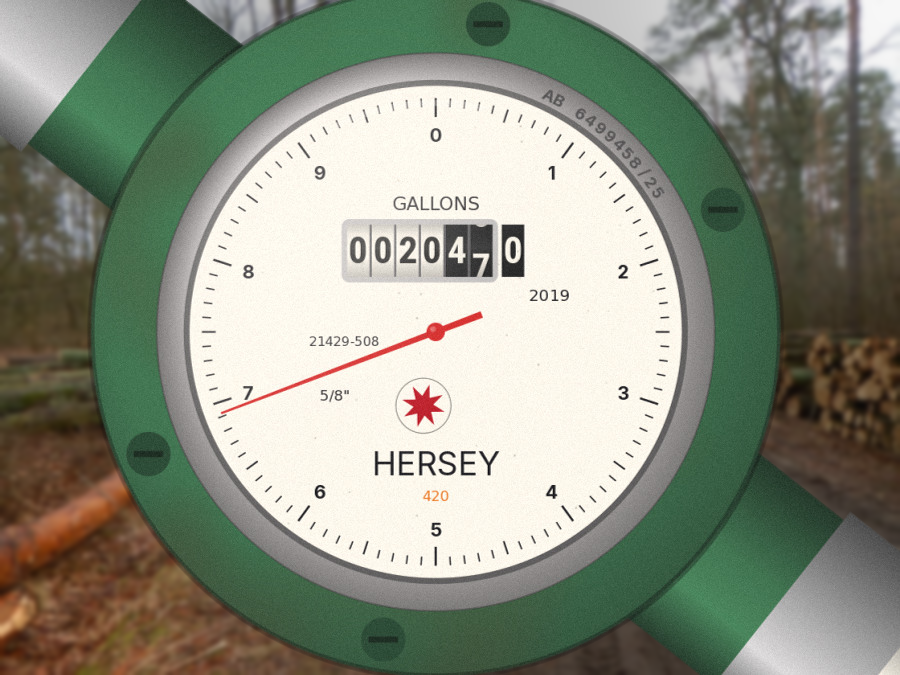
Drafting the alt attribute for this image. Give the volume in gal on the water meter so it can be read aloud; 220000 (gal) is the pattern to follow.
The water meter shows 20466.9 (gal)
